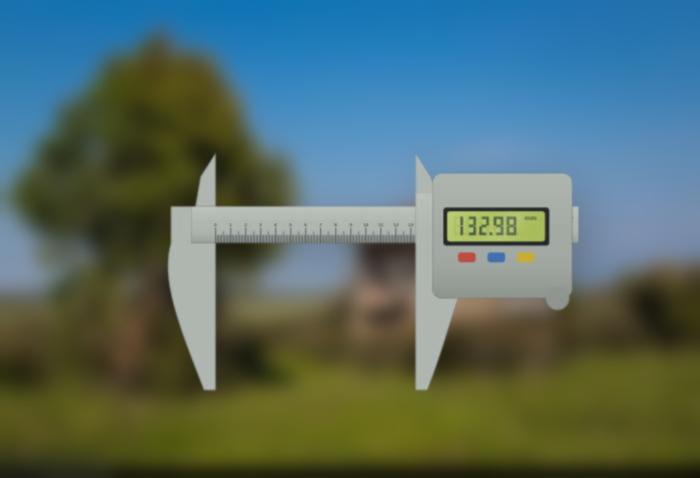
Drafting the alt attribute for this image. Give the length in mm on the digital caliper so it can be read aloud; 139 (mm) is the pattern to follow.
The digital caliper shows 132.98 (mm)
